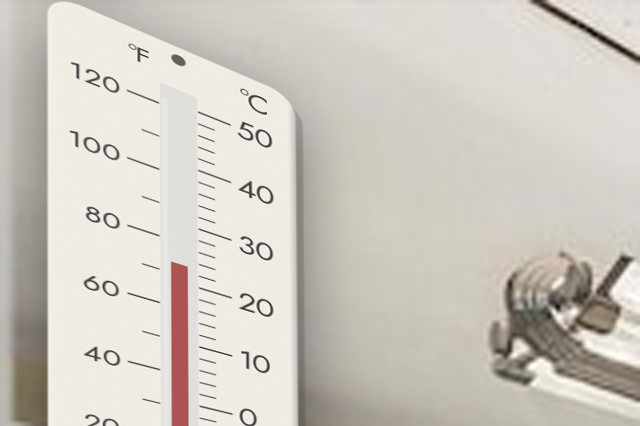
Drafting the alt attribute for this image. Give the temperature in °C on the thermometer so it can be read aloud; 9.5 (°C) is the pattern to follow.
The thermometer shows 23 (°C)
